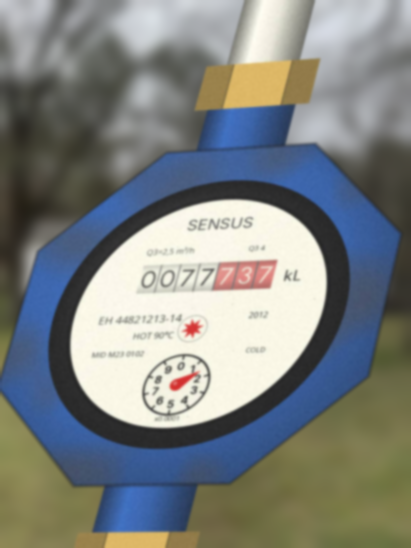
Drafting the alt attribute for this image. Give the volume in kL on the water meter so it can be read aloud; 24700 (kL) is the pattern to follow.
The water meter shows 77.7371 (kL)
